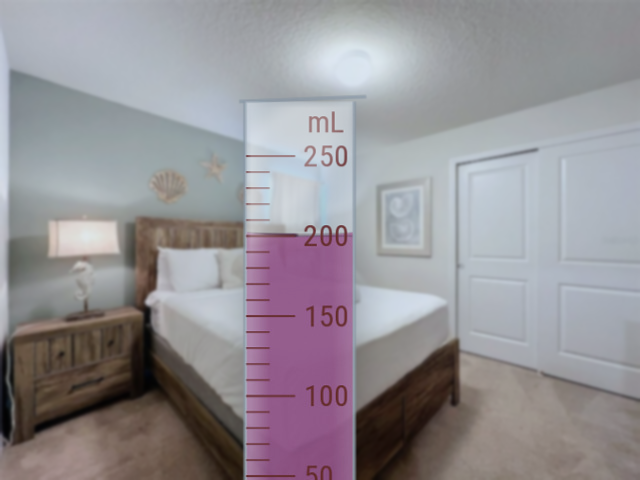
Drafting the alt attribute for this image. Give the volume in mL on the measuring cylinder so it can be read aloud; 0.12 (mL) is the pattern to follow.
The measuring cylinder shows 200 (mL)
